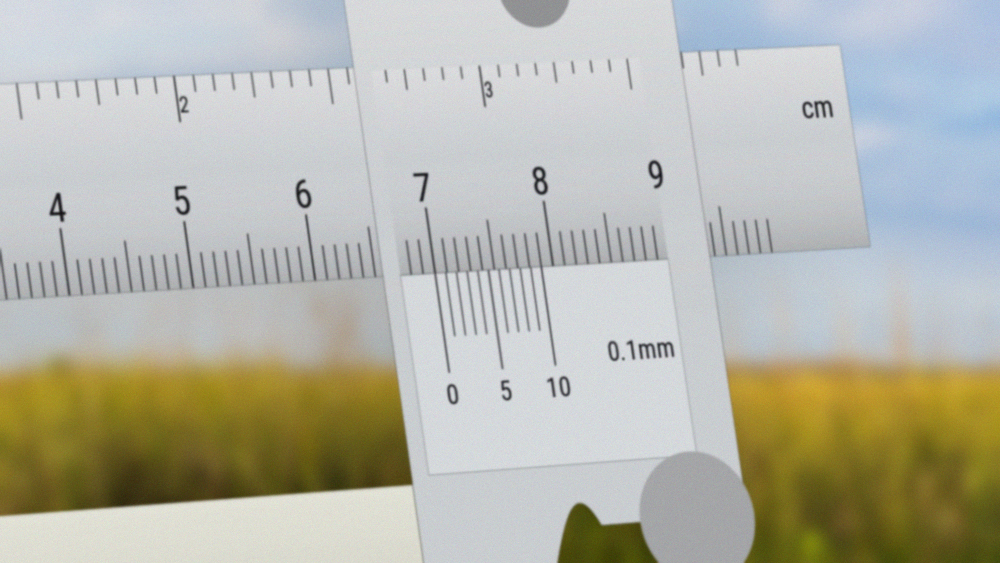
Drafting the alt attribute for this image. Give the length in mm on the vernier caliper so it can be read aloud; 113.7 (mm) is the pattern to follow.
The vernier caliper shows 70.0 (mm)
